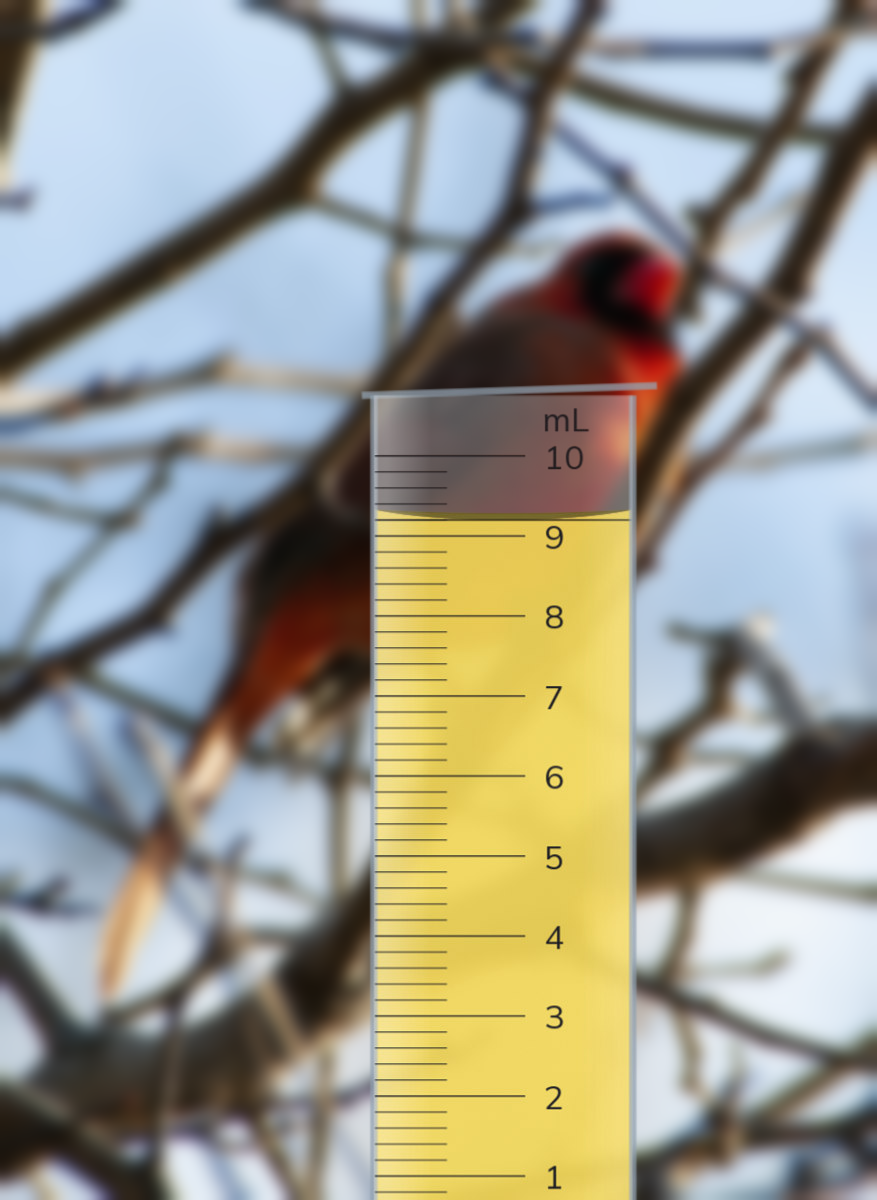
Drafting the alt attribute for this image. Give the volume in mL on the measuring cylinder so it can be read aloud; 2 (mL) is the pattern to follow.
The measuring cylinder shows 9.2 (mL)
